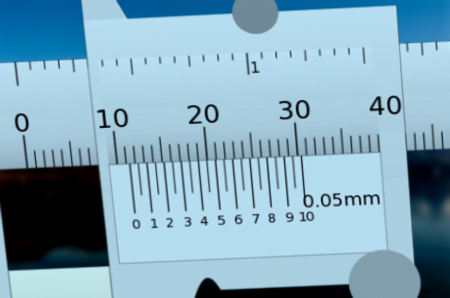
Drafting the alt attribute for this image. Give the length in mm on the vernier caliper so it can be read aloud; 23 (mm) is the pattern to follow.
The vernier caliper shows 11.4 (mm)
